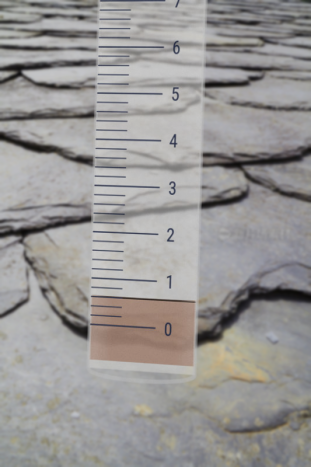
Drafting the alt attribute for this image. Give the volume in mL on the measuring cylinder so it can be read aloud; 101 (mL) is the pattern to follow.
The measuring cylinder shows 0.6 (mL)
